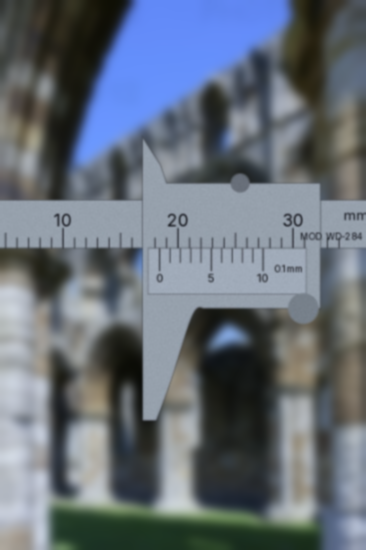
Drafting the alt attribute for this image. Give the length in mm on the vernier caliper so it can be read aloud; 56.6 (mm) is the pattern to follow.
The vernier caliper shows 18.4 (mm)
